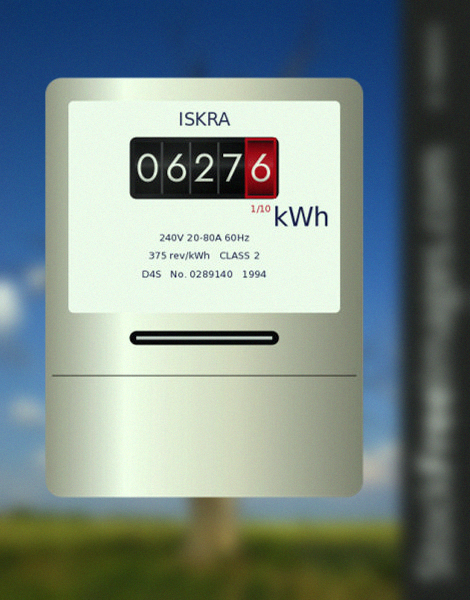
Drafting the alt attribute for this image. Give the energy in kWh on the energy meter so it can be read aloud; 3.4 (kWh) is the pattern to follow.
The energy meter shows 627.6 (kWh)
